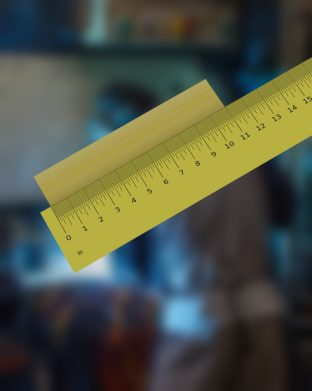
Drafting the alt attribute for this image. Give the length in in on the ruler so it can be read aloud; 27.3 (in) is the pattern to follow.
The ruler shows 11 (in)
